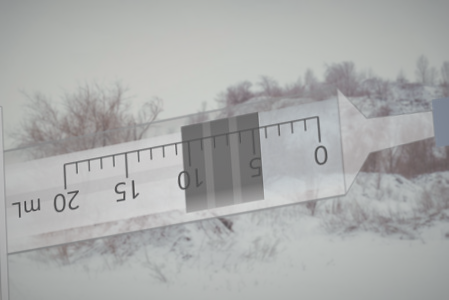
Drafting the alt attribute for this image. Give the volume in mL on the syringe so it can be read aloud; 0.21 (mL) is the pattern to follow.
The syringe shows 4.5 (mL)
